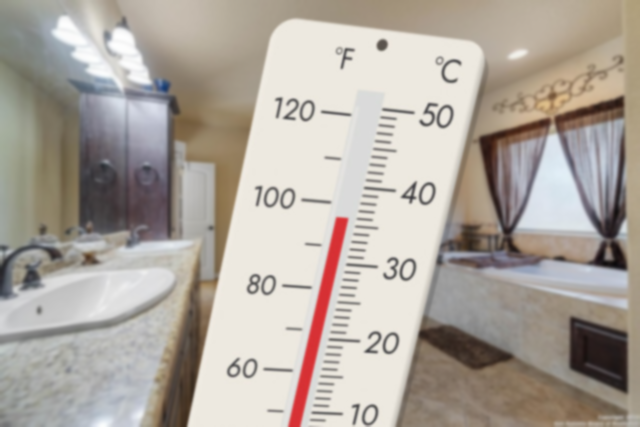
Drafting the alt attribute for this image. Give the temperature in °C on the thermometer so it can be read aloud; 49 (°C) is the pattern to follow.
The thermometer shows 36 (°C)
